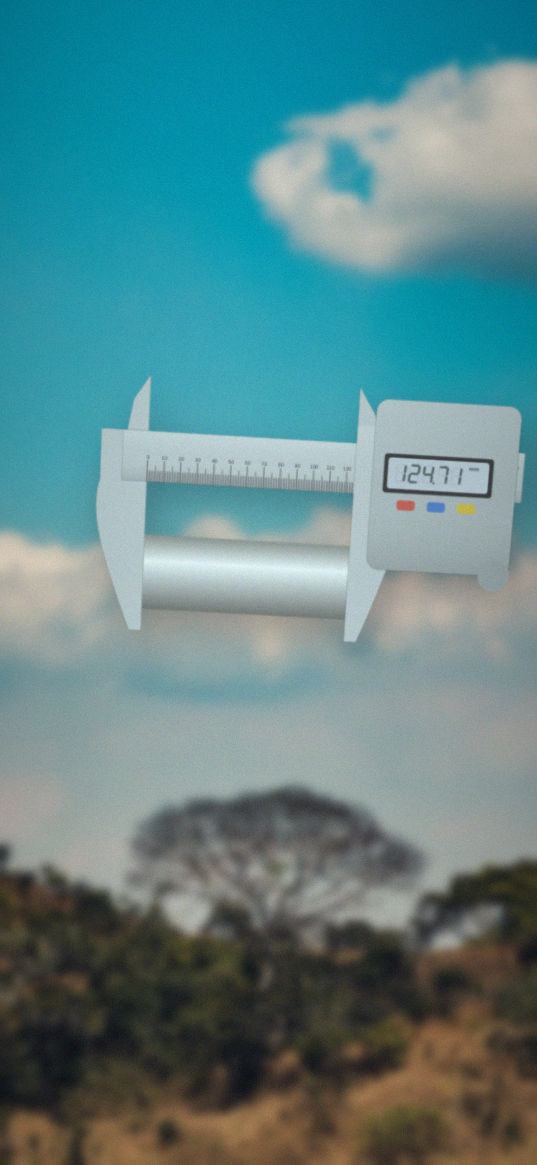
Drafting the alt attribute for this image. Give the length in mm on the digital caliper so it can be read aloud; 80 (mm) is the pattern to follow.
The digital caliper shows 124.71 (mm)
